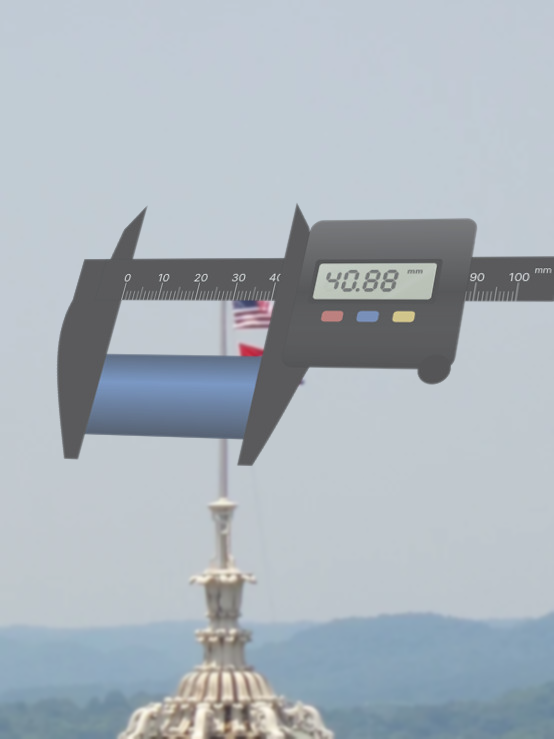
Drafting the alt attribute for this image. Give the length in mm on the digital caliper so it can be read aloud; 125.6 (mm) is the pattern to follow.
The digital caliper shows 40.88 (mm)
